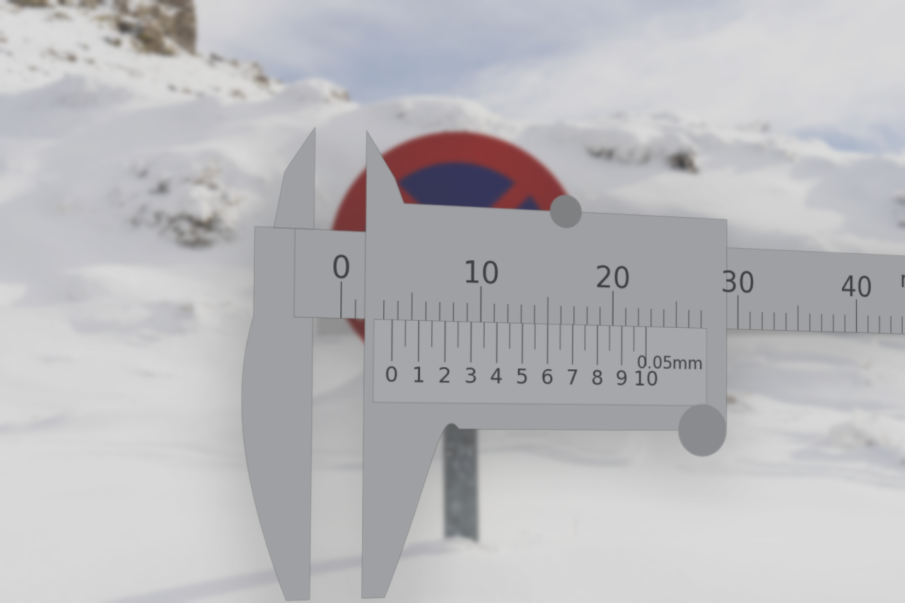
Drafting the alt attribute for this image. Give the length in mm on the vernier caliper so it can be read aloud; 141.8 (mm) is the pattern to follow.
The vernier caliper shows 3.6 (mm)
